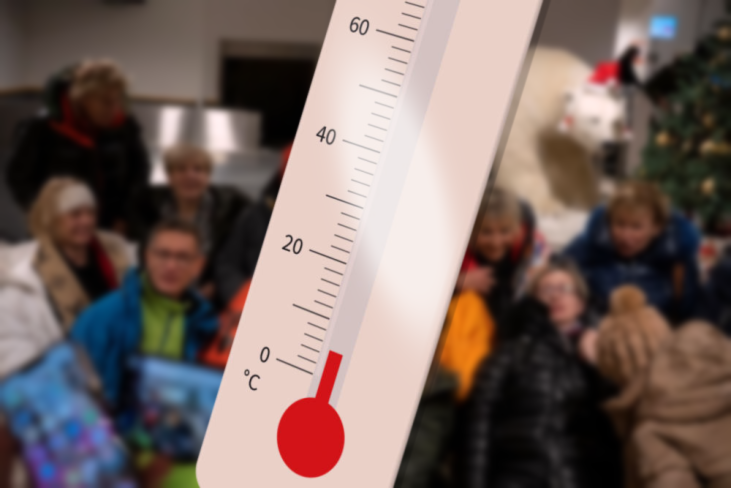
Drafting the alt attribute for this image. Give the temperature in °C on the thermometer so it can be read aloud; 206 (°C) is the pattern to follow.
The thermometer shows 5 (°C)
